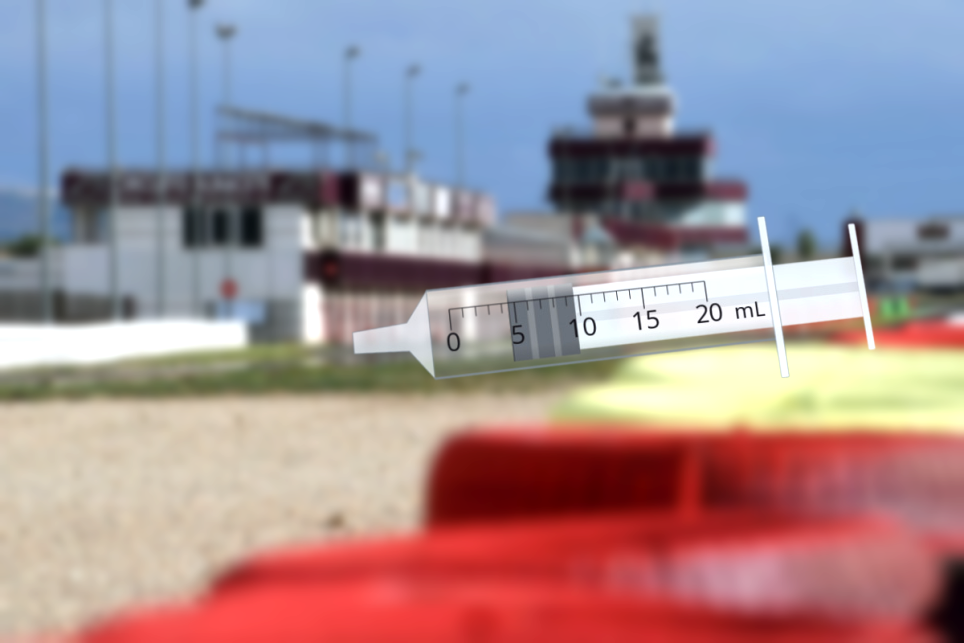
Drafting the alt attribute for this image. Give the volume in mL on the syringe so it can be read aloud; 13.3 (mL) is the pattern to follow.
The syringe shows 4.5 (mL)
